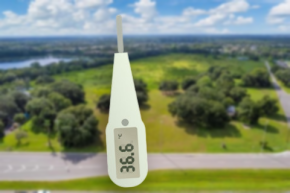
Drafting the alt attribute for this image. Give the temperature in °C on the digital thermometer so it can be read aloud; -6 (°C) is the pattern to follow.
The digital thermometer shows 36.6 (°C)
